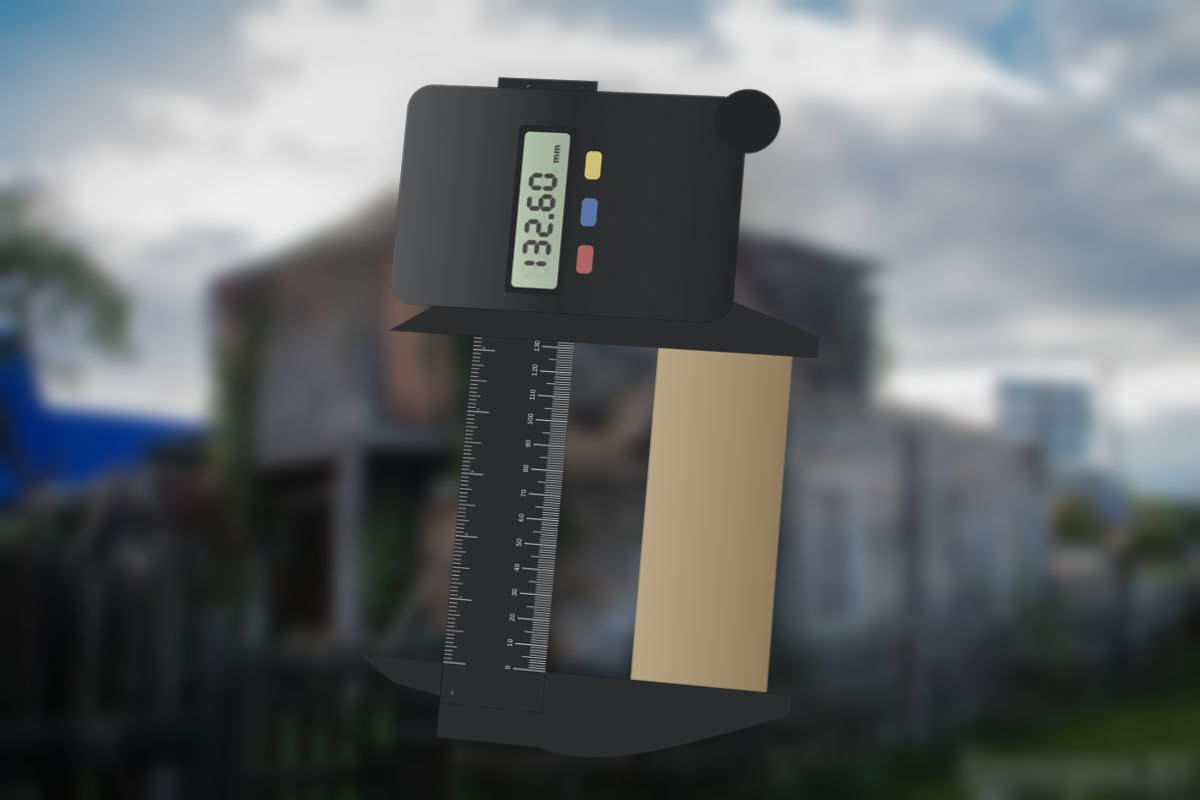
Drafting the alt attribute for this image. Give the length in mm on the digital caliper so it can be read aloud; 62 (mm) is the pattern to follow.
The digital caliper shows 132.60 (mm)
